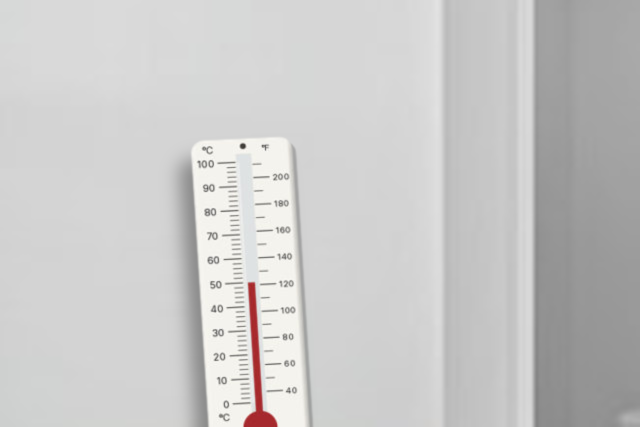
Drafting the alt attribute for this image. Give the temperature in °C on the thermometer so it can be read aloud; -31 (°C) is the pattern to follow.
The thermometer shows 50 (°C)
